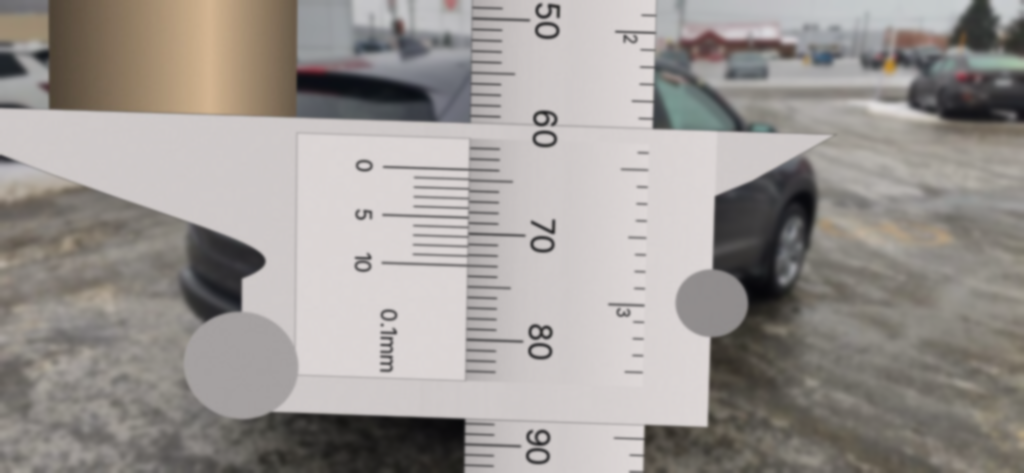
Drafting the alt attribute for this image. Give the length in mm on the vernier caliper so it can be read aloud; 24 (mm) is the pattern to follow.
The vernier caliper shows 64.0 (mm)
